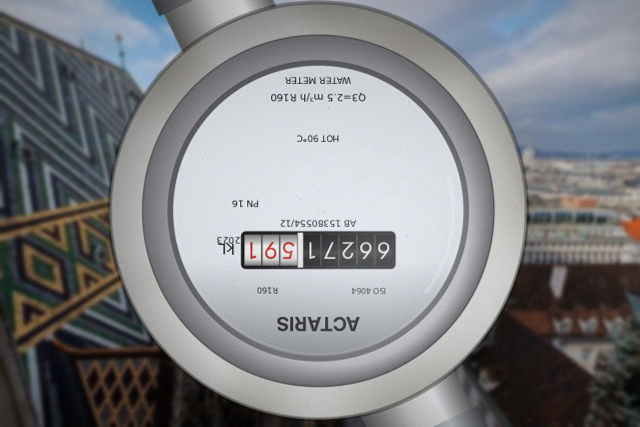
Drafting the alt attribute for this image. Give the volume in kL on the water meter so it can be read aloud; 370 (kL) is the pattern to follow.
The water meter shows 66271.591 (kL)
